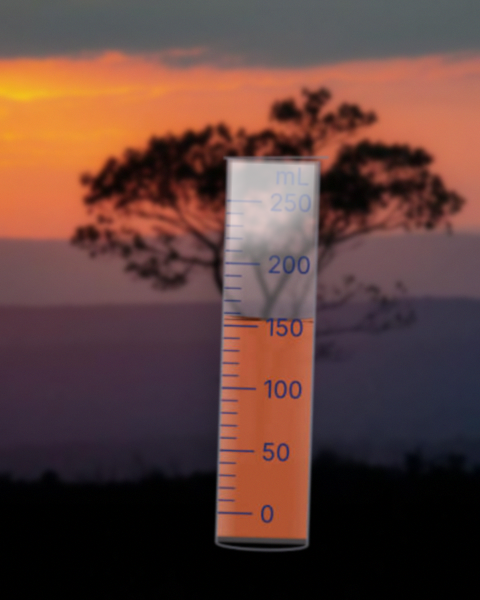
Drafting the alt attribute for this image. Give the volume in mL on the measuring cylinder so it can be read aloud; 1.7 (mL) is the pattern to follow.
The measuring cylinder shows 155 (mL)
